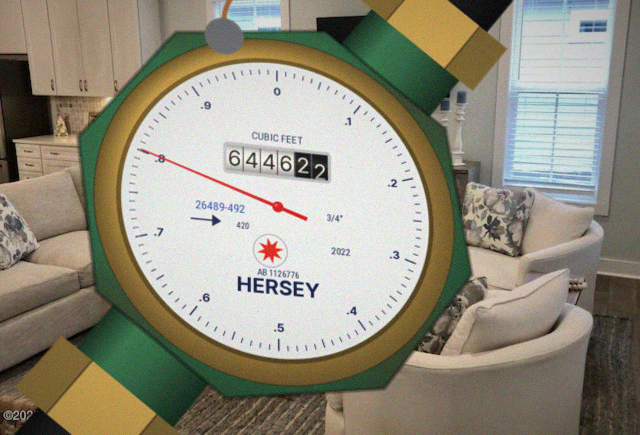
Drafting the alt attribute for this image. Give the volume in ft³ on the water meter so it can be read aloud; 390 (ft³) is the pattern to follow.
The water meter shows 644621.80 (ft³)
